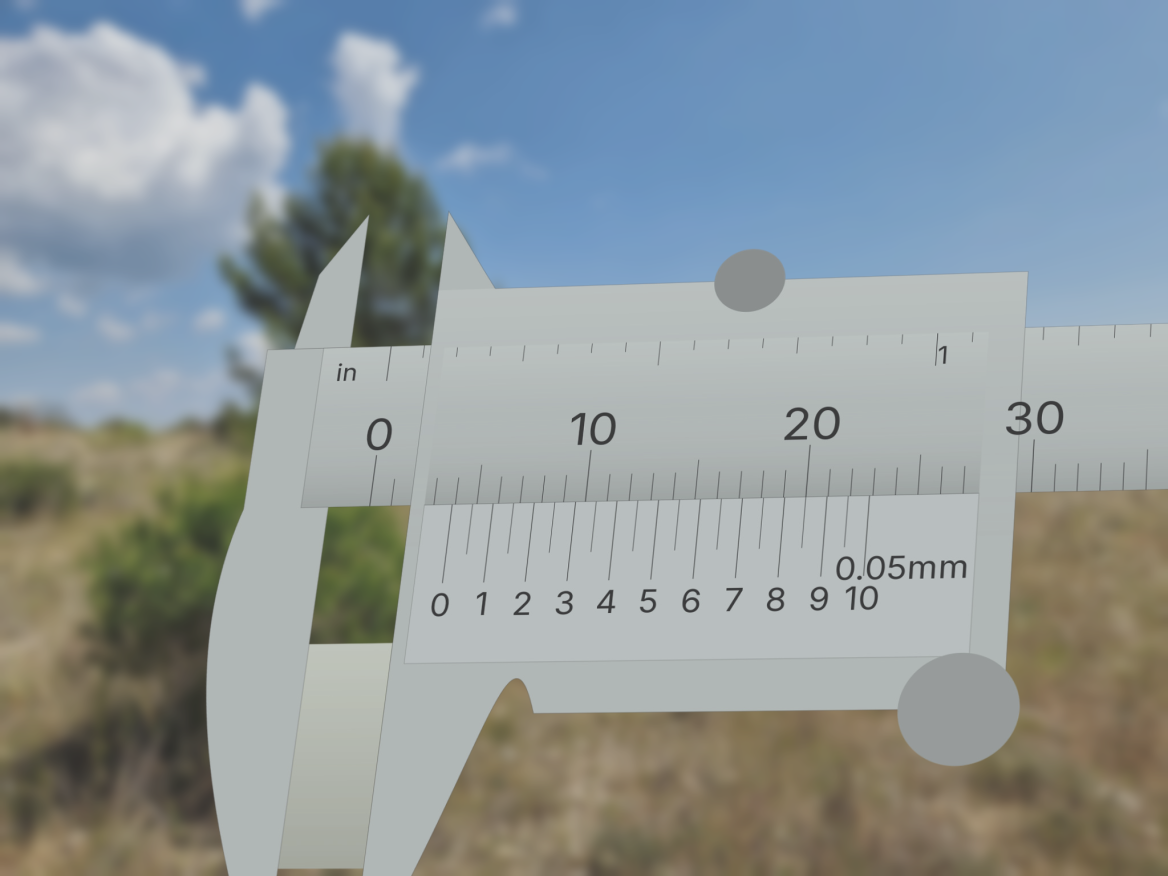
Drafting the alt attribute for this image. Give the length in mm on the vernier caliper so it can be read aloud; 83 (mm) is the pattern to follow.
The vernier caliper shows 3.85 (mm)
